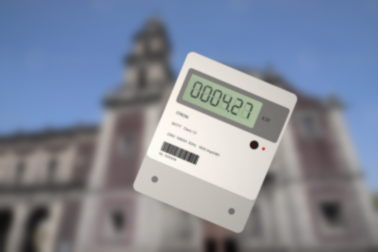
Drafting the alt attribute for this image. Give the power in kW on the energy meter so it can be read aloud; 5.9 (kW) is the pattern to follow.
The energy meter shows 4.27 (kW)
